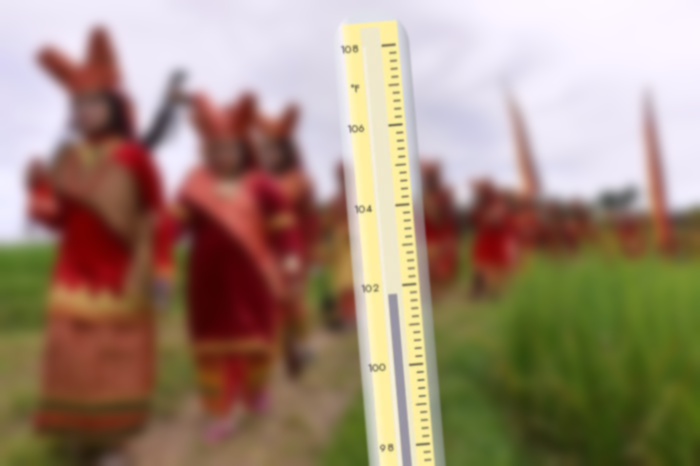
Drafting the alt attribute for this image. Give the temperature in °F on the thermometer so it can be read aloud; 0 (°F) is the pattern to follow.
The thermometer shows 101.8 (°F)
